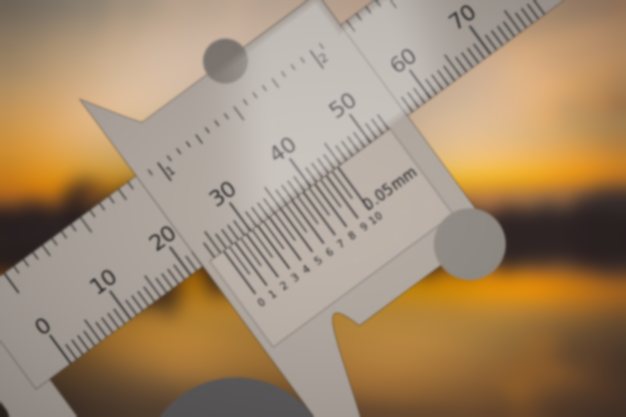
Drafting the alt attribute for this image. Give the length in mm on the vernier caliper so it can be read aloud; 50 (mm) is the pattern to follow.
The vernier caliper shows 25.5 (mm)
